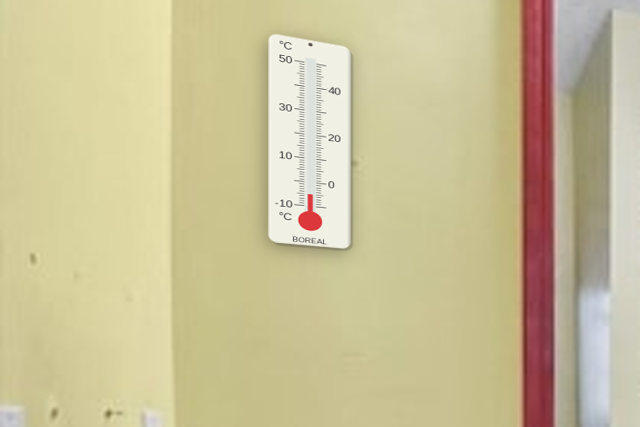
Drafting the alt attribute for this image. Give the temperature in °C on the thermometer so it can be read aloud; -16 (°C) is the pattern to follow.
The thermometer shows -5 (°C)
